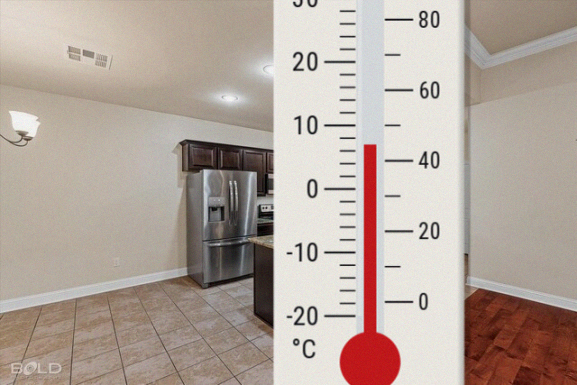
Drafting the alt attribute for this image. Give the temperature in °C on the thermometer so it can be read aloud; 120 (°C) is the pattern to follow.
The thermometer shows 7 (°C)
